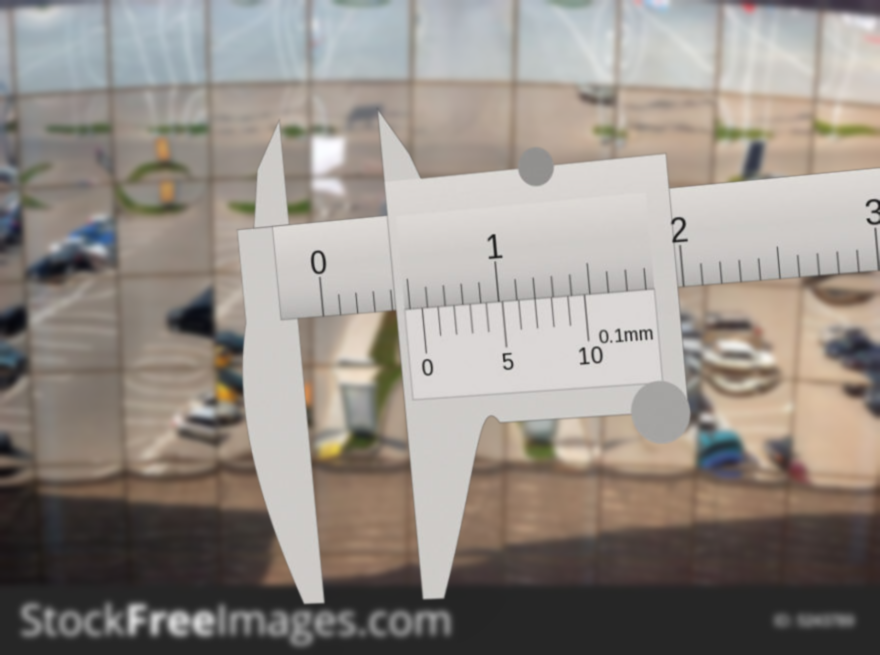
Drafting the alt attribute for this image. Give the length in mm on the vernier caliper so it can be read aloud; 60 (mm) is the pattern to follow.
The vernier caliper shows 5.7 (mm)
